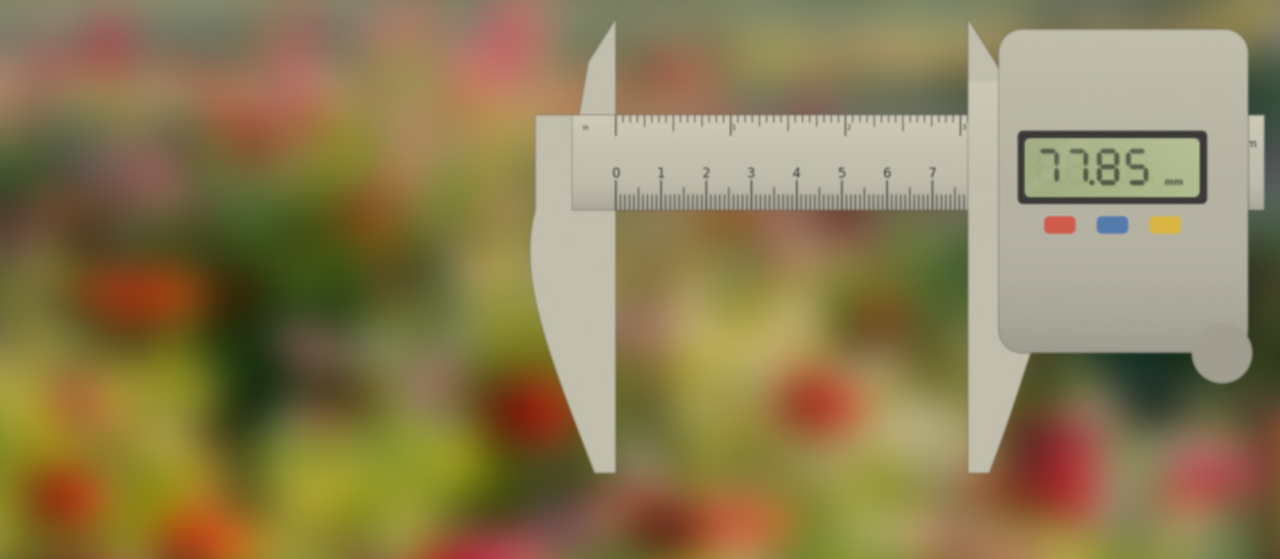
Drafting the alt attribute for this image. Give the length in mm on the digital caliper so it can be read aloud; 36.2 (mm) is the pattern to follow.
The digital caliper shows 77.85 (mm)
